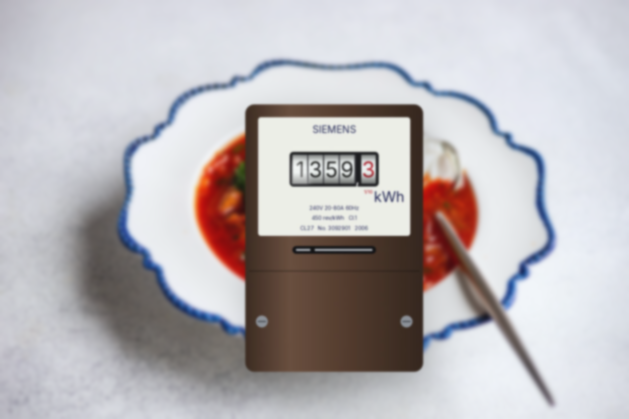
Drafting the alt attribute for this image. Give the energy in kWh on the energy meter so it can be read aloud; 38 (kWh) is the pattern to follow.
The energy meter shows 1359.3 (kWh)
